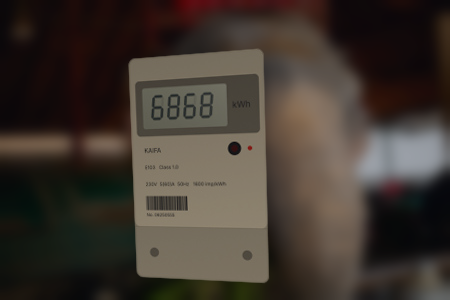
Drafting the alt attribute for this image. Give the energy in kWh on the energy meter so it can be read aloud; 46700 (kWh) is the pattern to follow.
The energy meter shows 6868 (kWh)
